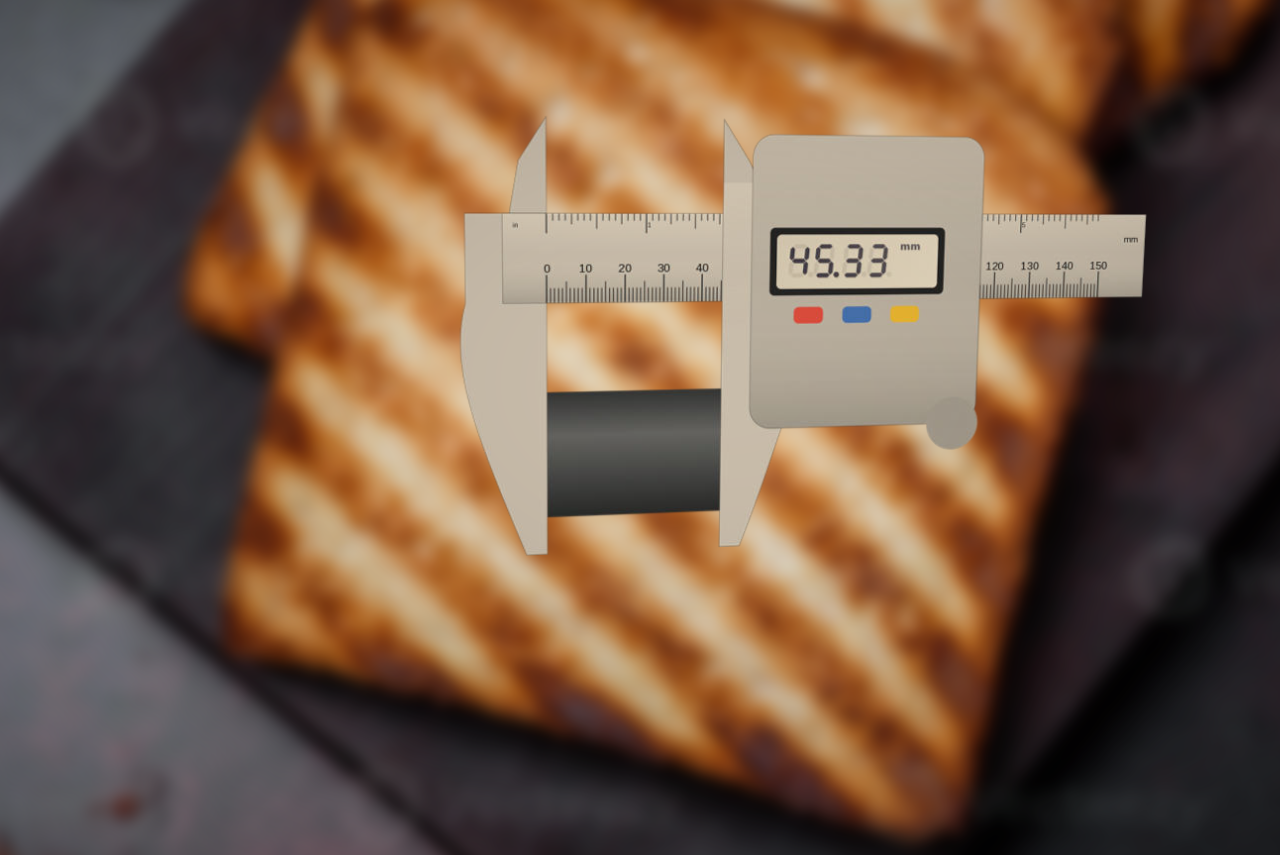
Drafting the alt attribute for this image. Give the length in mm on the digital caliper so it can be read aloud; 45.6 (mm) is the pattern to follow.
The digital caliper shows 45.33 (mm)
